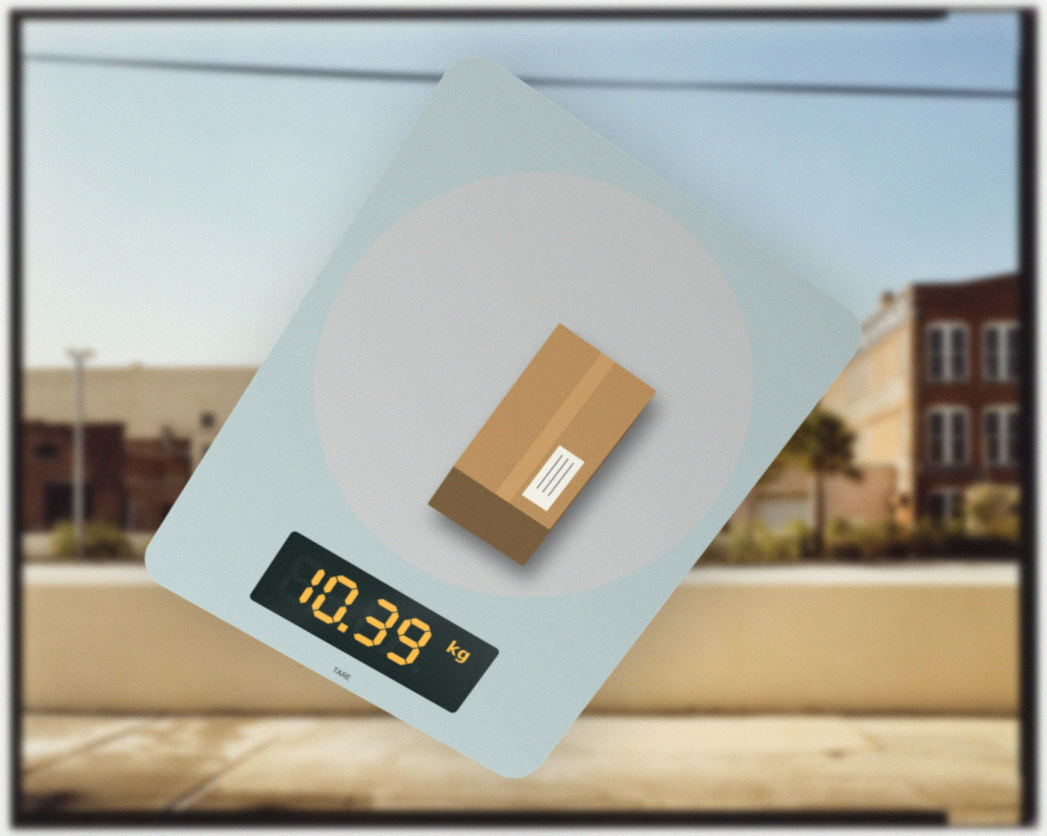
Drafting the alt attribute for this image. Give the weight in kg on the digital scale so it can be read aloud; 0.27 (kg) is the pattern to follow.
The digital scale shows 10.39 (kg)
